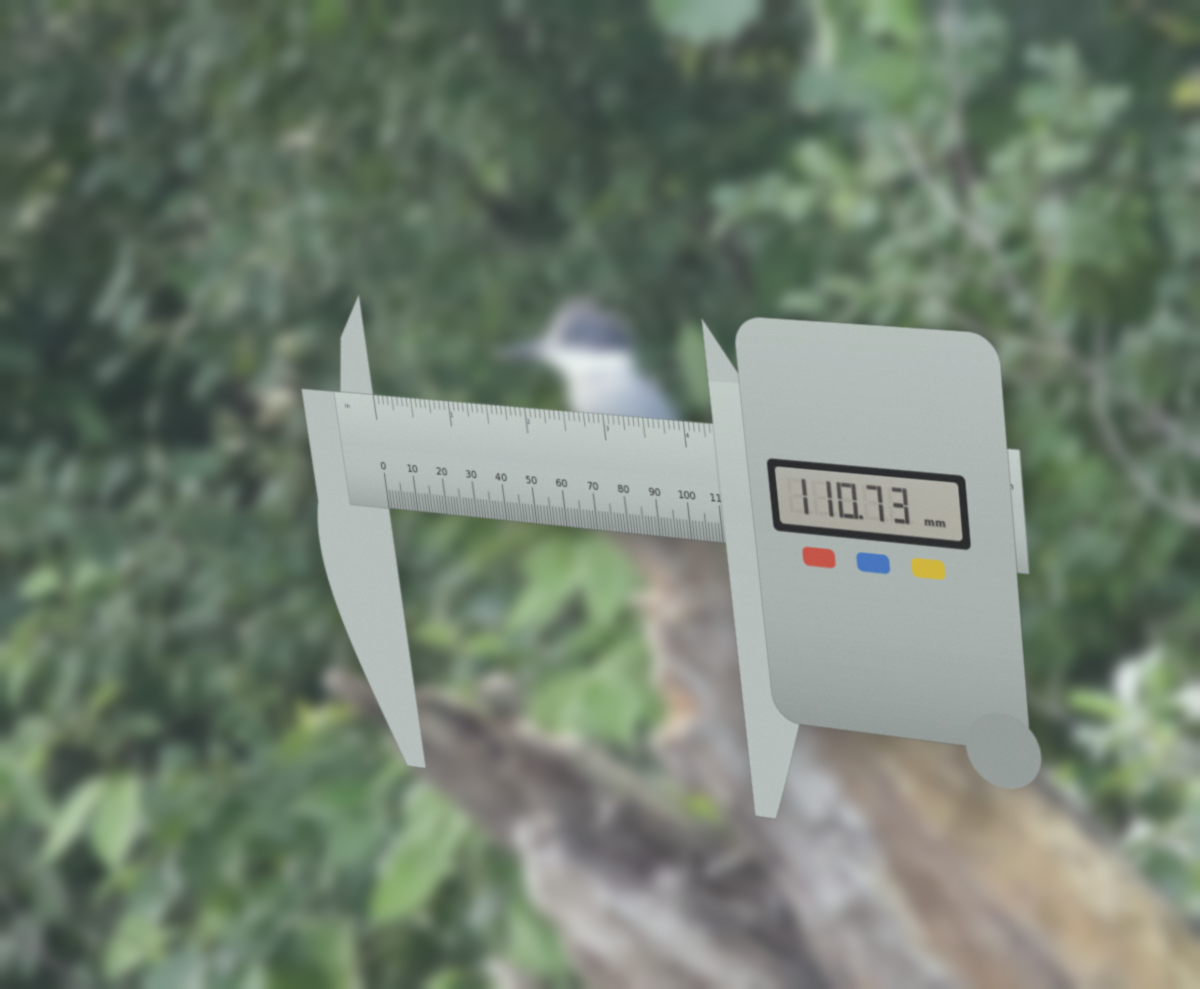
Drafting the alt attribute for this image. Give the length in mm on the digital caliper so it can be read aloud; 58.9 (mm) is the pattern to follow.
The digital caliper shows 110.73 (mm)
